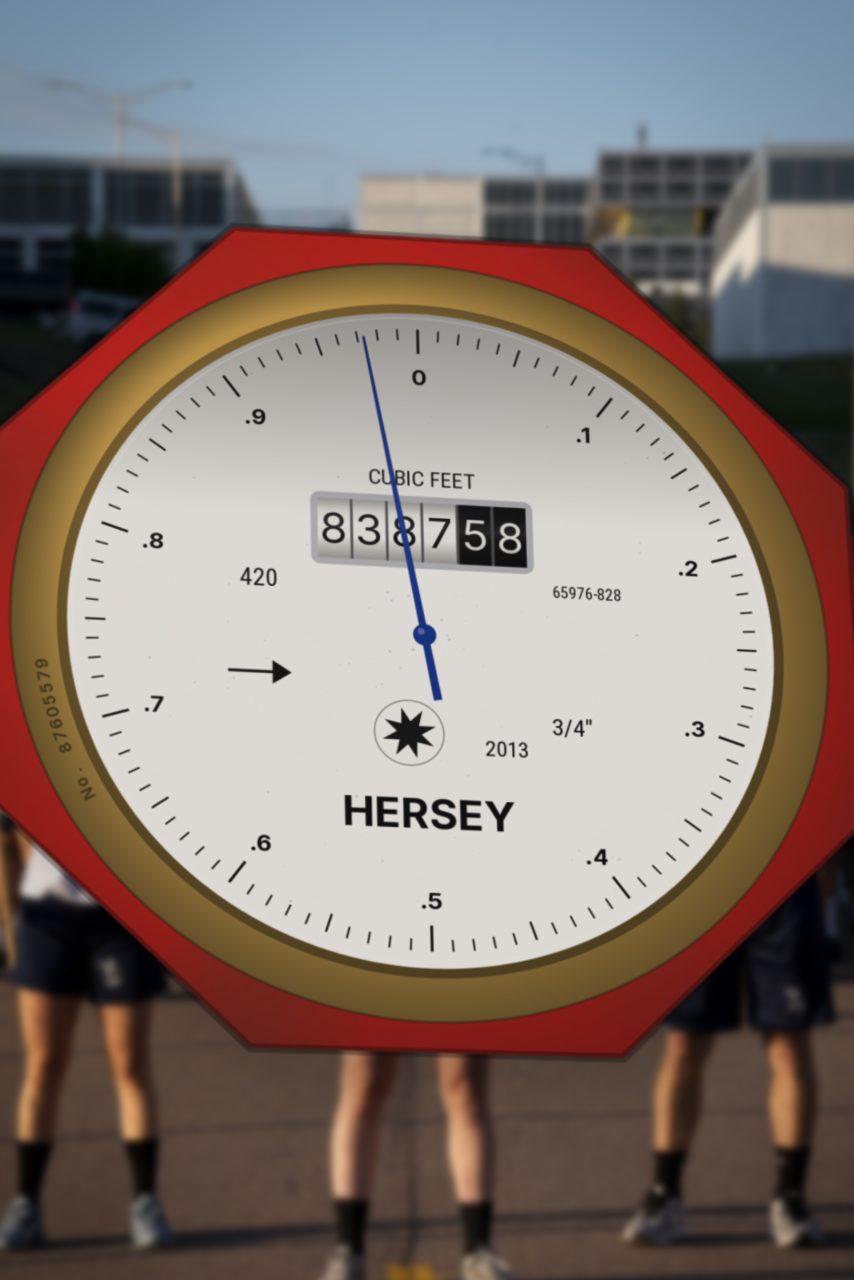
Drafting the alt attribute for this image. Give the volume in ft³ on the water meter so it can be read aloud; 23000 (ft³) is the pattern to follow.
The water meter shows 838757.97 (ft³)
